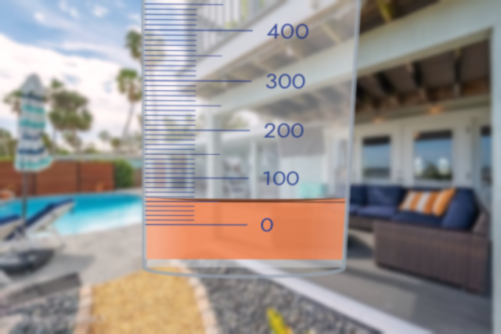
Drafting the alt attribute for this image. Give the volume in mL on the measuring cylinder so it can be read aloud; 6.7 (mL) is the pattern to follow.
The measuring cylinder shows 50 (mL)
